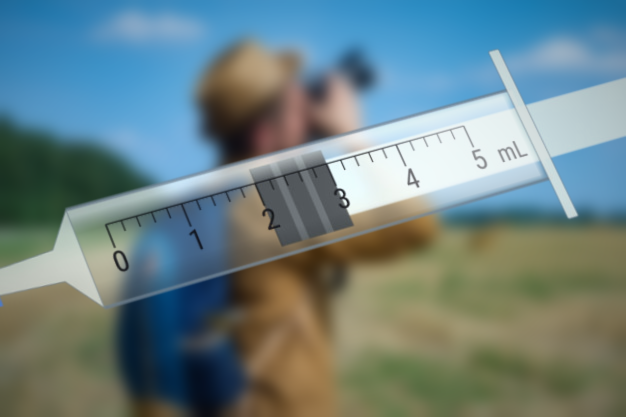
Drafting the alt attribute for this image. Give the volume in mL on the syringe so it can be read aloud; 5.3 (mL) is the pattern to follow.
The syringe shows 2 (mL)
